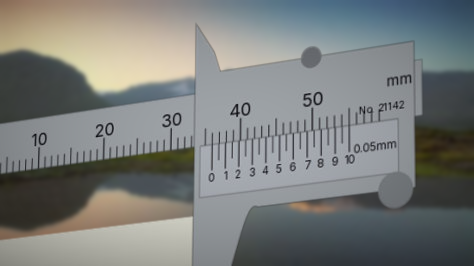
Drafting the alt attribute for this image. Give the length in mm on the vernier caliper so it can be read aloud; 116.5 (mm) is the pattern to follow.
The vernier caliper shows 36.0 (mm)
